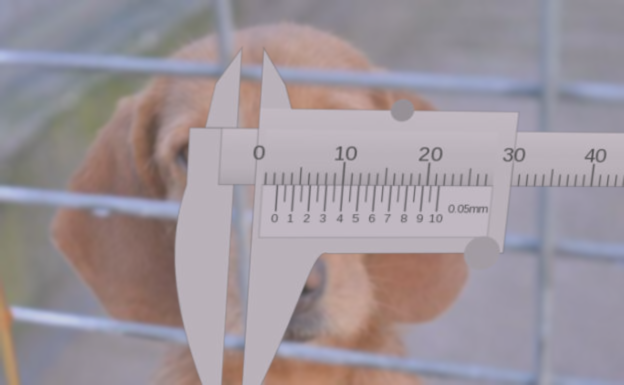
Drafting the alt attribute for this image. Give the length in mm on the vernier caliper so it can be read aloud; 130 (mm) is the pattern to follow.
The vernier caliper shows 2.4 (mm)
